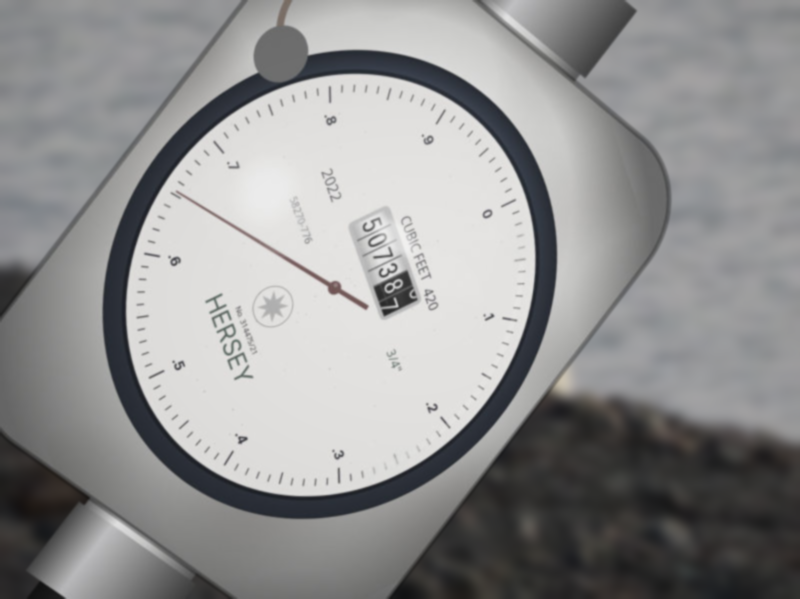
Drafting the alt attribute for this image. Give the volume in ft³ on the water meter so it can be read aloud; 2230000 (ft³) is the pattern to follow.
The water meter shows 507386.65 (ft³)
